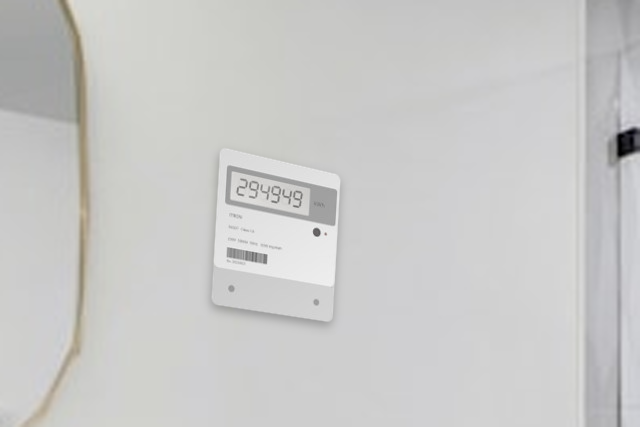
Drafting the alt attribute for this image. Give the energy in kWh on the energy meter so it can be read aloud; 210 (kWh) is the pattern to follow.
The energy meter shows 294949 (kWh)
